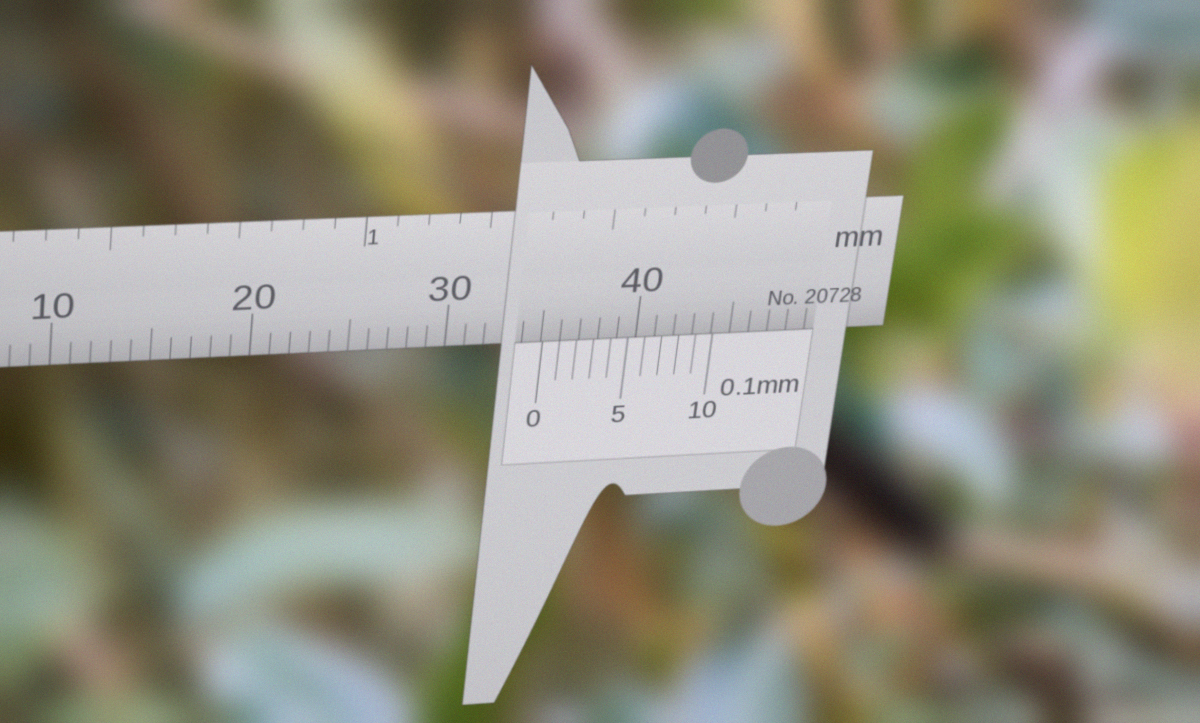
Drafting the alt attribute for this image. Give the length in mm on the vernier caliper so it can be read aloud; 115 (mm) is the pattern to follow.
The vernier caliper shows 35.1 (mm)
